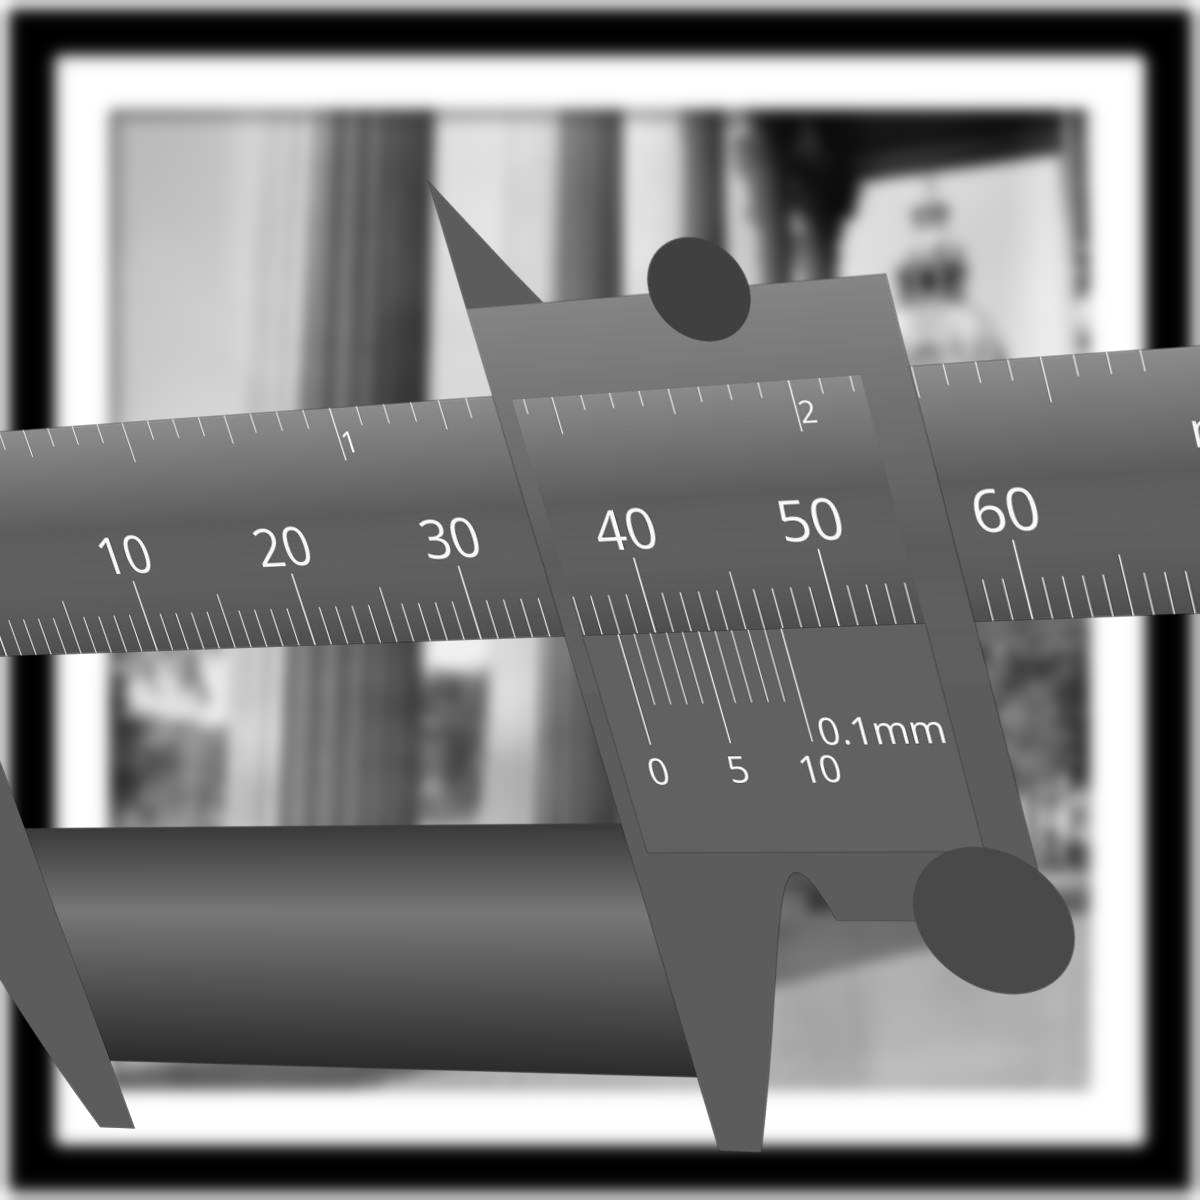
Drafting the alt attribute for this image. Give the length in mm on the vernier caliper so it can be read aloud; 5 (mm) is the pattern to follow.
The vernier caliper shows 37.9 (mm)
